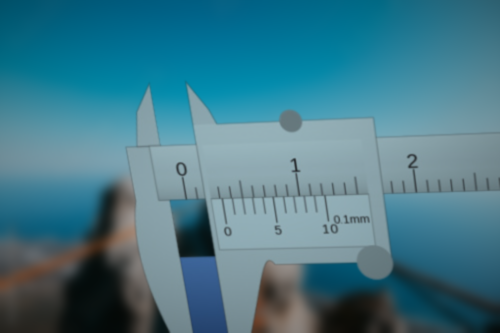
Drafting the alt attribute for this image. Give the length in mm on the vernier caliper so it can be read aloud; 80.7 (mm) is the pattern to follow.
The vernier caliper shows 3.2 (mm)
